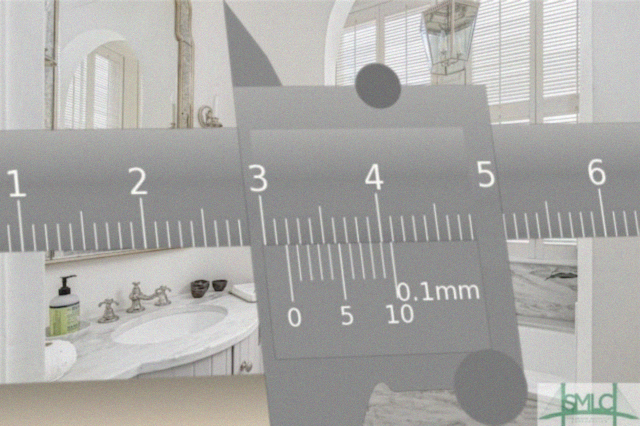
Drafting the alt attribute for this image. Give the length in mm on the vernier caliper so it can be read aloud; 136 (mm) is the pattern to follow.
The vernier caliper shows 31.8 (mm)
